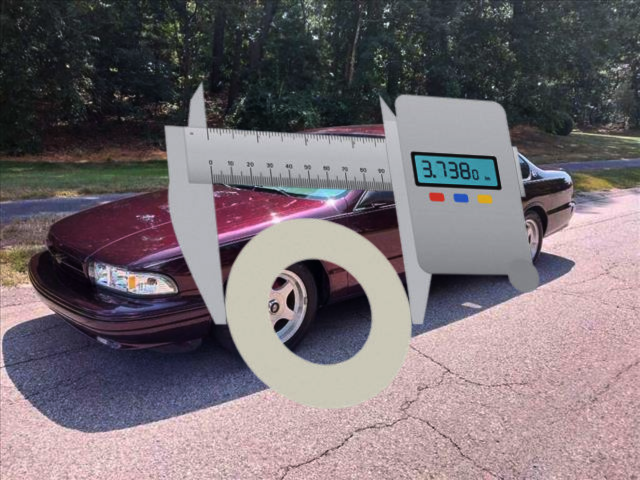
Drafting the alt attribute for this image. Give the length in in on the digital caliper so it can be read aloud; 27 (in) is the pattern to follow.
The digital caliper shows 3.7380 (in)
